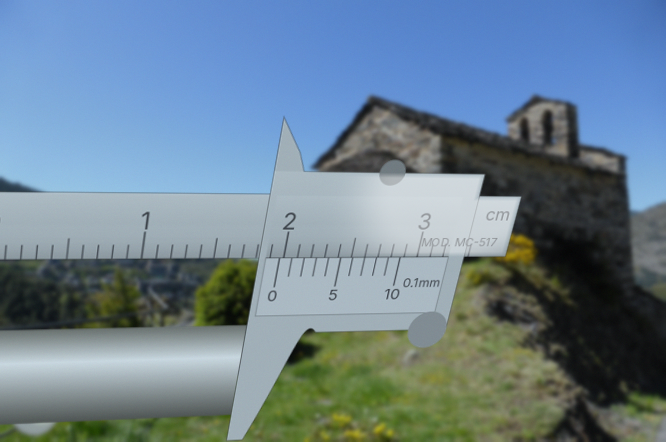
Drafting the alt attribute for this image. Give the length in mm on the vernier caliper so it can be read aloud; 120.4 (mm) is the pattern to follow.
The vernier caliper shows 19.7 (mm)
